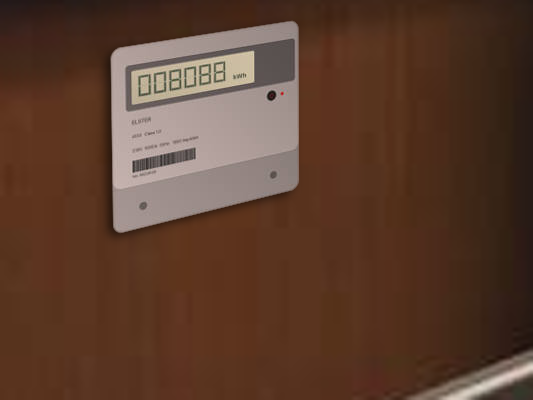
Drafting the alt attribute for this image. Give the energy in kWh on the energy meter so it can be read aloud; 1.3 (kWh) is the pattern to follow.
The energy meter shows 8088 (kWh)
